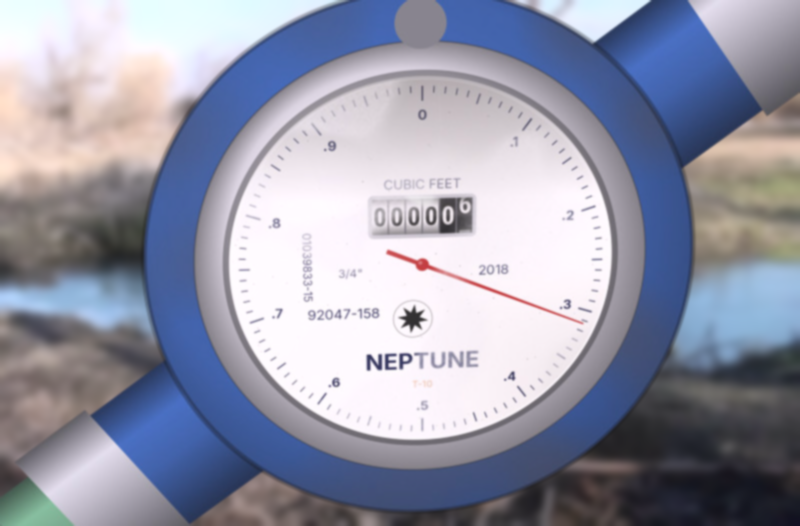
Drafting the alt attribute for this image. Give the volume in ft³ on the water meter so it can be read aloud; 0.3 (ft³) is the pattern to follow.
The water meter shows 6.31 (ft³)
